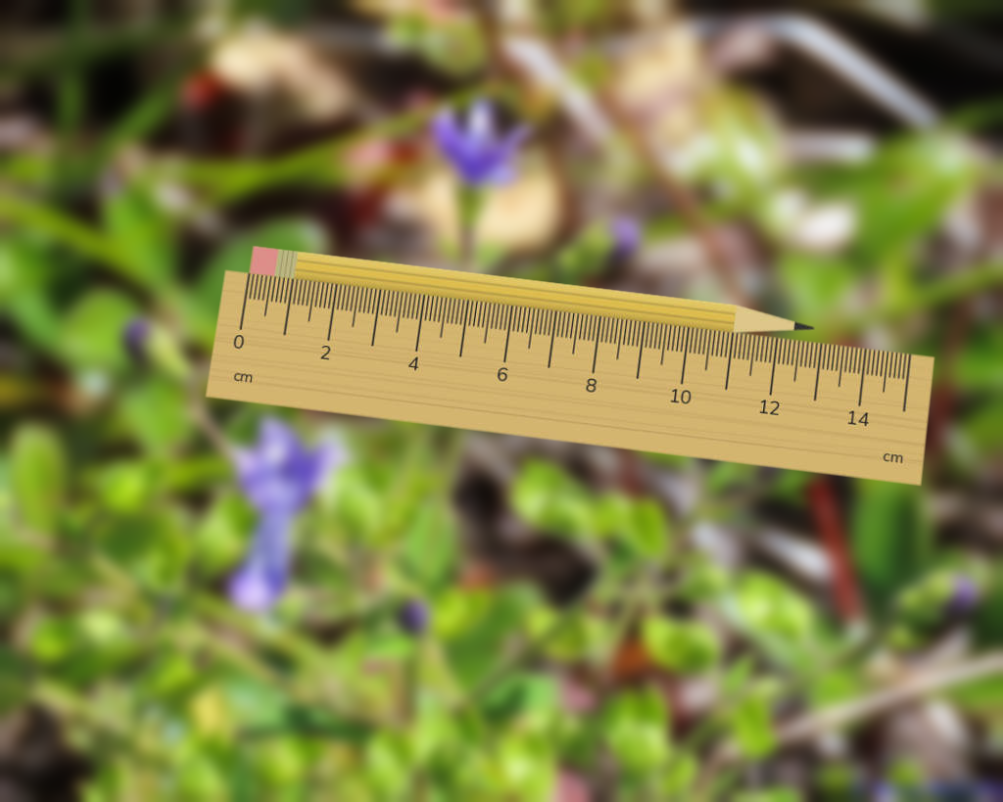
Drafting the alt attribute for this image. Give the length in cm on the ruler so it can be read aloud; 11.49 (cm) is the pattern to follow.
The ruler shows 12.8 (cm)
